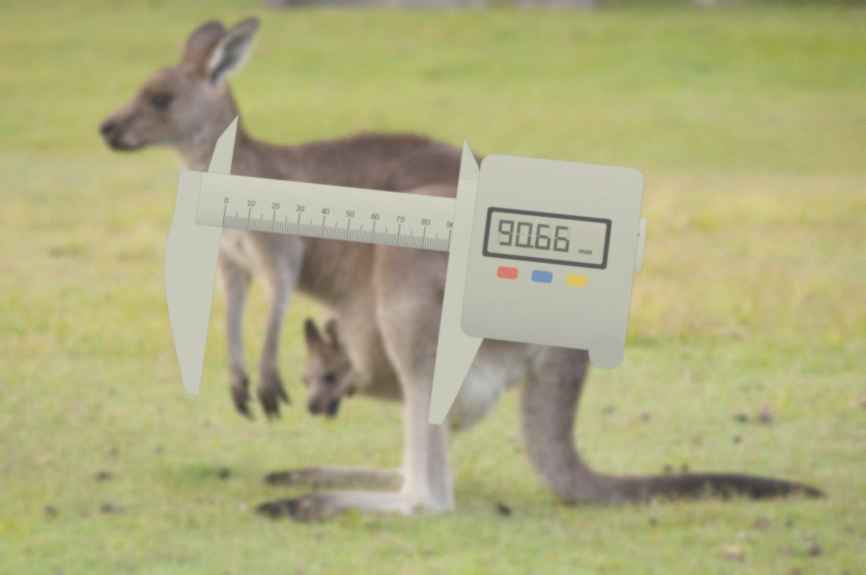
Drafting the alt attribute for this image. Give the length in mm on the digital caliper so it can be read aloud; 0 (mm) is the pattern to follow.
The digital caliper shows 90.66 (mm)
